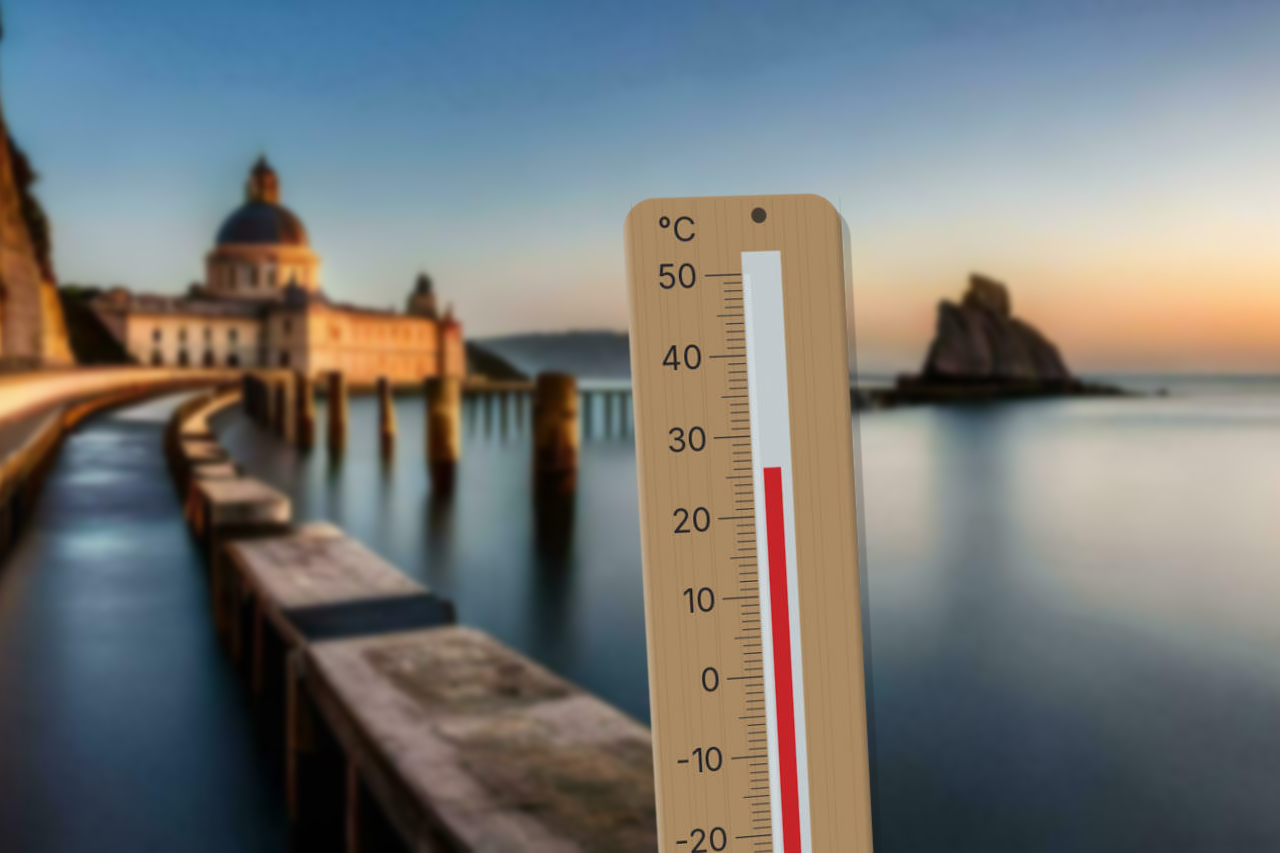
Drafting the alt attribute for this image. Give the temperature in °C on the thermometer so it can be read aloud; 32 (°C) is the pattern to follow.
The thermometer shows 26 (°C)
